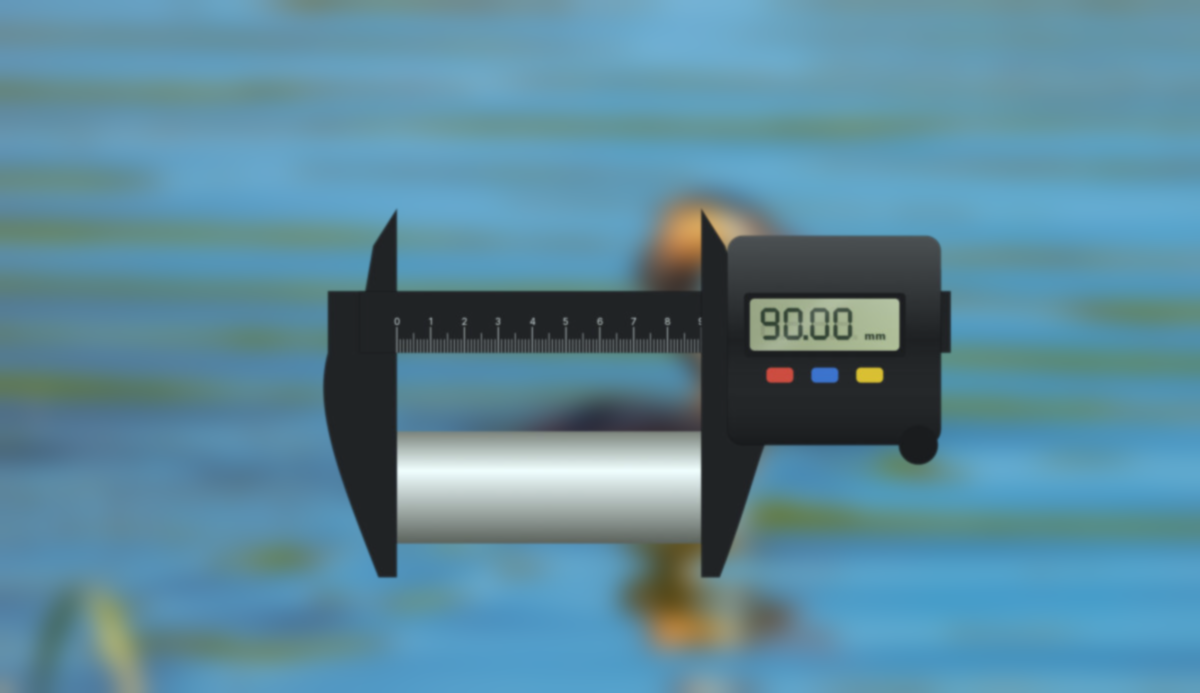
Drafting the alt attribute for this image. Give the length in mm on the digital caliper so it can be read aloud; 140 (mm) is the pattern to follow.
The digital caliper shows 90.00 (mm)
